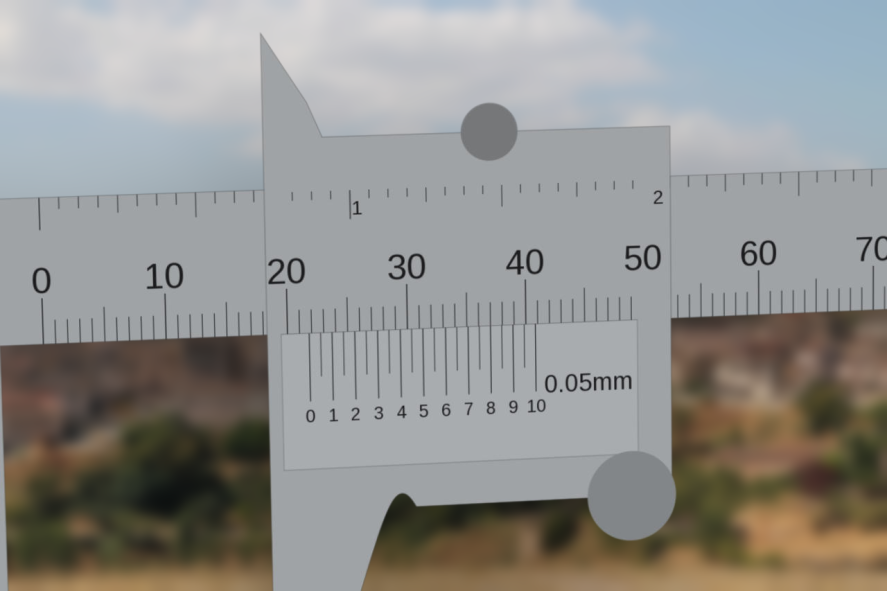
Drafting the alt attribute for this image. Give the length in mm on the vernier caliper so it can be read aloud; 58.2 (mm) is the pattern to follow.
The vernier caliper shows 21.8 (mm)
